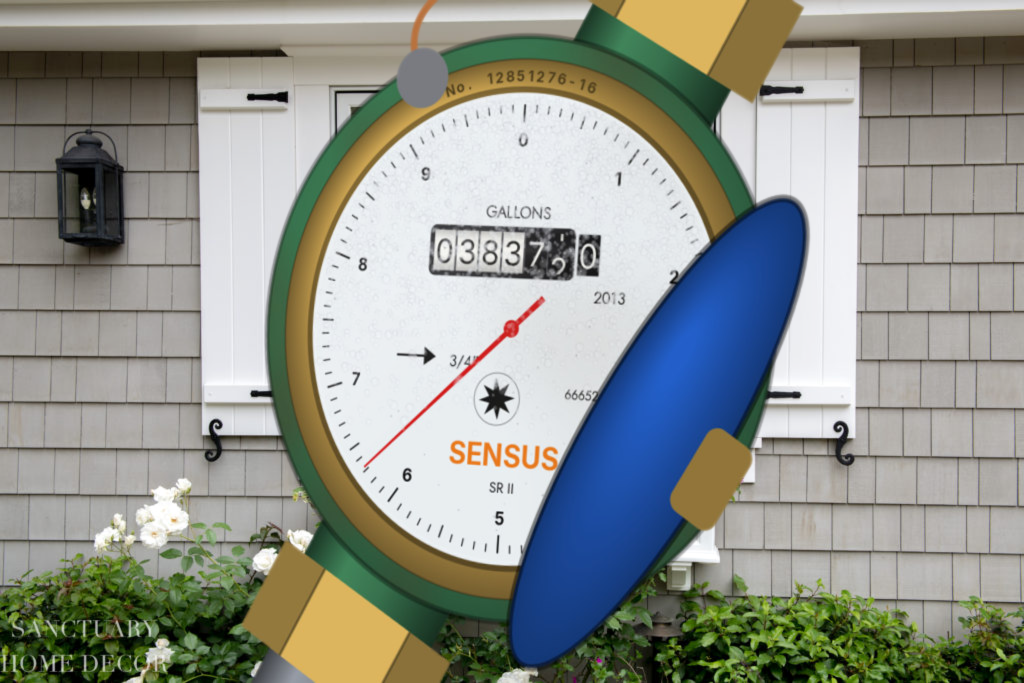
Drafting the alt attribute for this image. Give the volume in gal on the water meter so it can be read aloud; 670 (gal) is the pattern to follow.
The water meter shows 383716.3 (gal)
